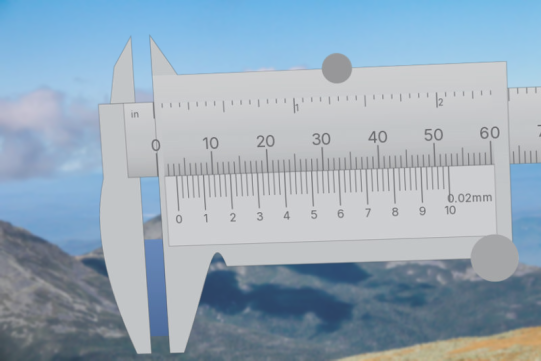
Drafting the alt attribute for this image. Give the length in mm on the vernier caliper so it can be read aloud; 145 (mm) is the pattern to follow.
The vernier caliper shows 3.4 (mm)
